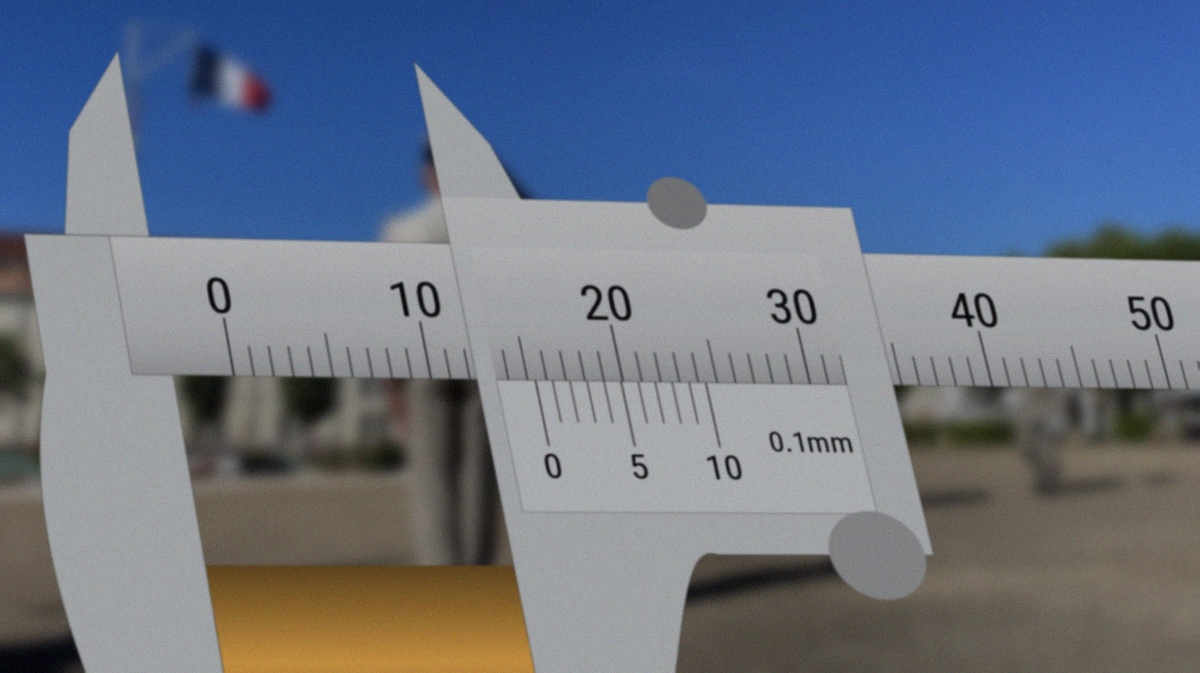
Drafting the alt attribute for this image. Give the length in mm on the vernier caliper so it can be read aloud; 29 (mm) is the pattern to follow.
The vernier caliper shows 15.4 (mm)
